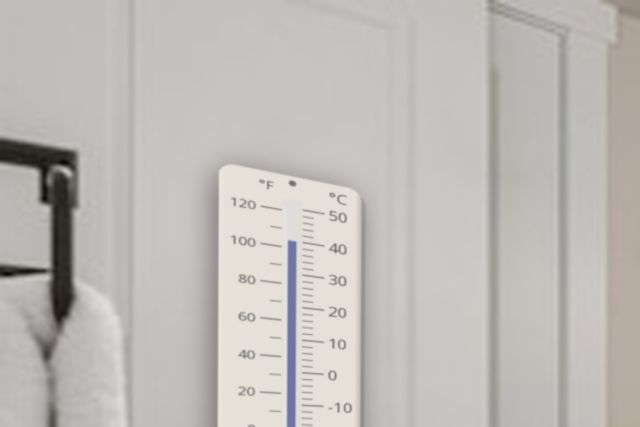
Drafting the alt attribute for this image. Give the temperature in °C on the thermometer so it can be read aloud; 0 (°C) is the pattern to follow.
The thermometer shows 40 (°C)
